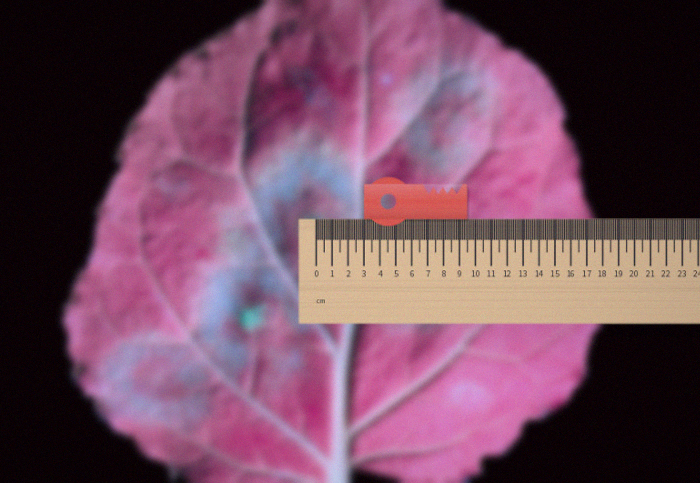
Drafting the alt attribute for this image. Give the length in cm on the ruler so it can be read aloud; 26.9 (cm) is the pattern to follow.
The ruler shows 6.5 (cm)
